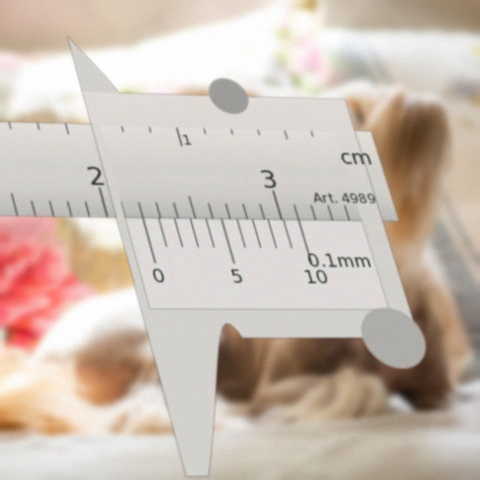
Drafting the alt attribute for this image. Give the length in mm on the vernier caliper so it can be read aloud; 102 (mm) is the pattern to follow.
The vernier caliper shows 22.0 (mm)
